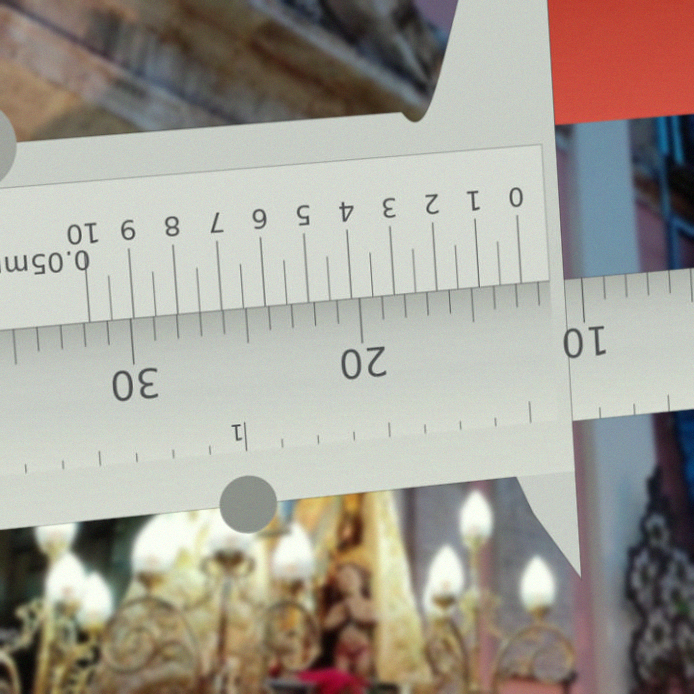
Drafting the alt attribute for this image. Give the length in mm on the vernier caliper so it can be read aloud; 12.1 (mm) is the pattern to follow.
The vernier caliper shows 12.75 (mm)
